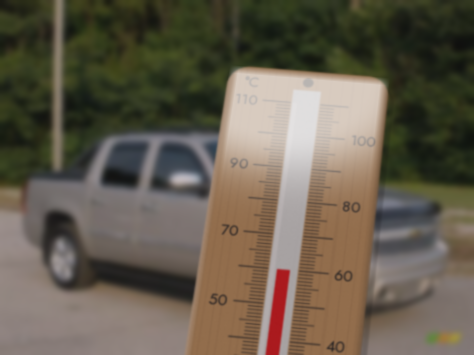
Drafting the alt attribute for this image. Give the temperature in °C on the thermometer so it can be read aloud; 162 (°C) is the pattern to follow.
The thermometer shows 60 (°C)
